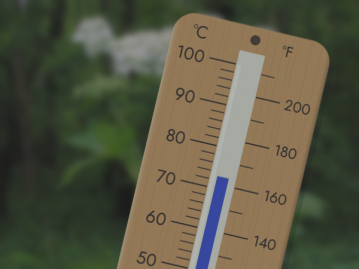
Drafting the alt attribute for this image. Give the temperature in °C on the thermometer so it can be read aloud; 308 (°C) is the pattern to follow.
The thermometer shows 73 (°C)
